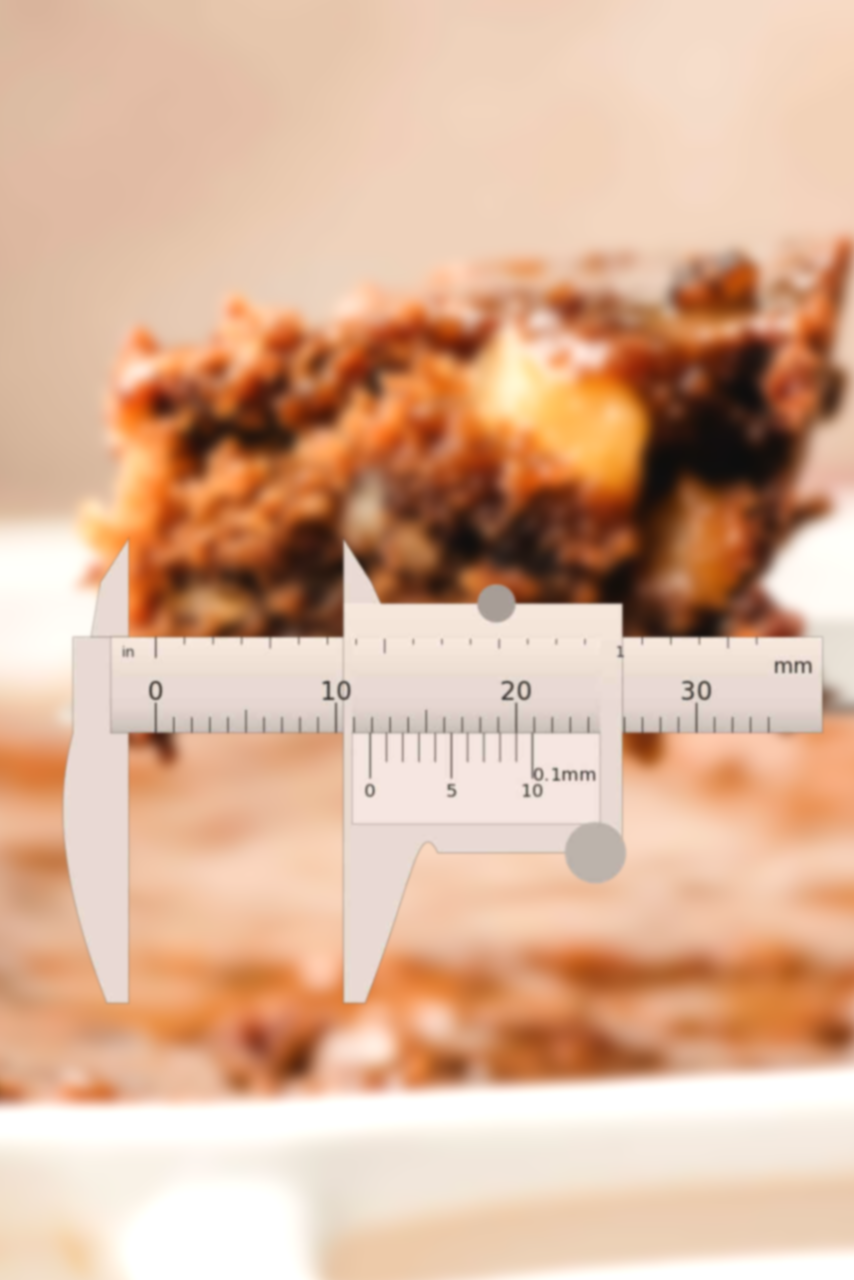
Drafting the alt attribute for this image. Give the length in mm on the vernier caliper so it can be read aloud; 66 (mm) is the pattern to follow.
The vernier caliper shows 11.9 (mm)
